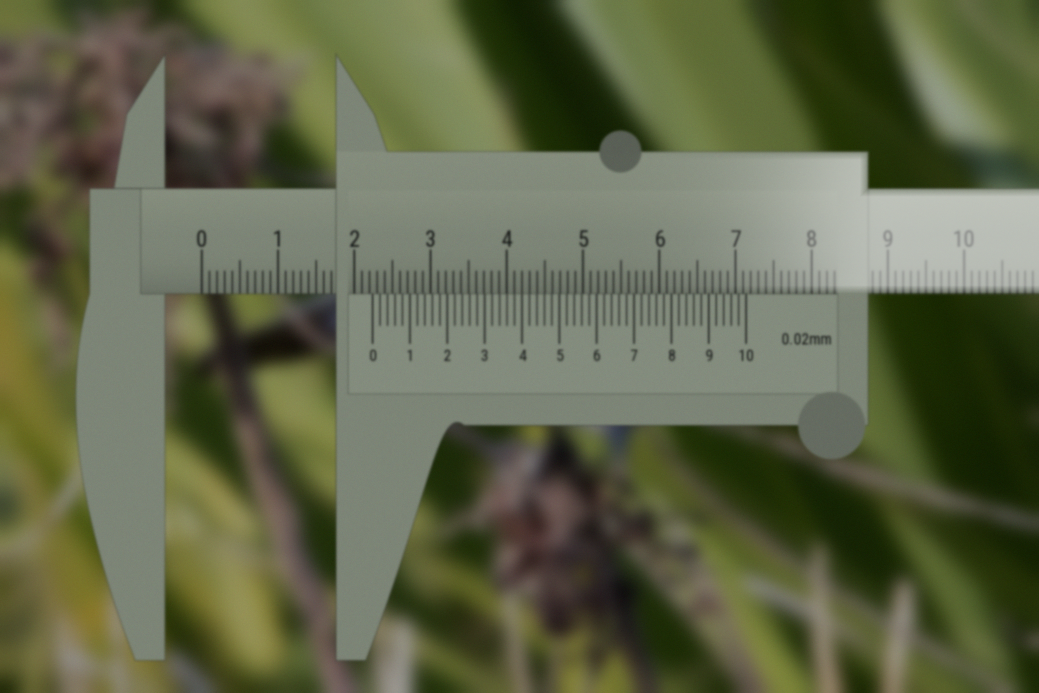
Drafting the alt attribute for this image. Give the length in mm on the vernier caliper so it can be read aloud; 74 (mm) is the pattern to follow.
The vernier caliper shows 22.4 (mm)
